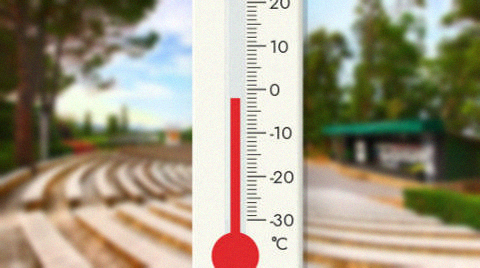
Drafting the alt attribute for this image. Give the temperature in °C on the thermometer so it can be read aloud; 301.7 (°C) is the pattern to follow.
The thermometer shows -2 (°C)
